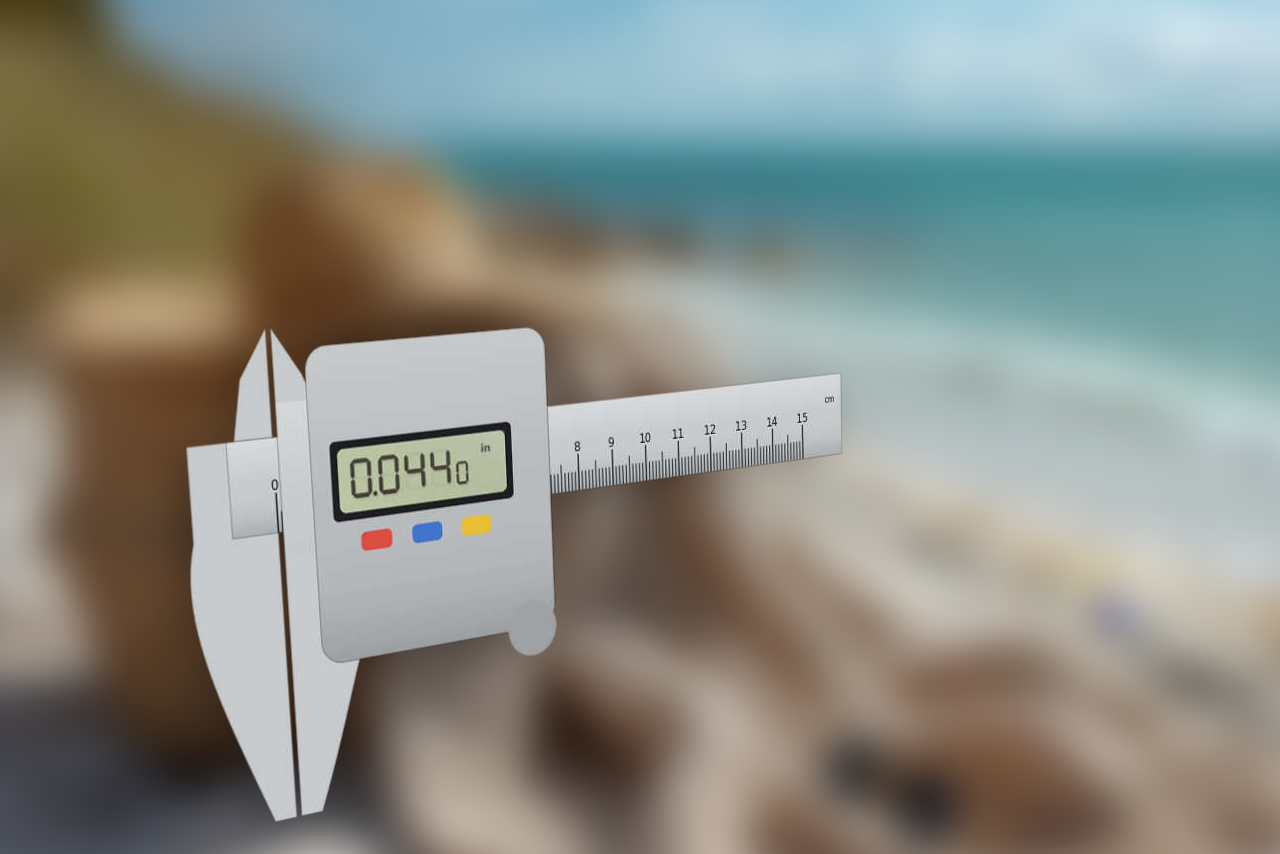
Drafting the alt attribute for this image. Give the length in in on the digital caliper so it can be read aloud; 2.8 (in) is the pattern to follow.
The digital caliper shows 0.0440 (in)
